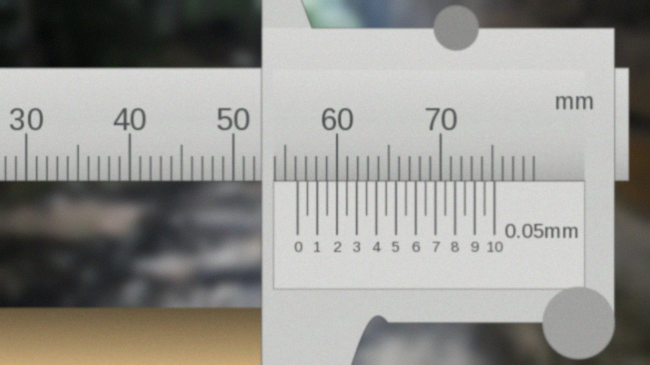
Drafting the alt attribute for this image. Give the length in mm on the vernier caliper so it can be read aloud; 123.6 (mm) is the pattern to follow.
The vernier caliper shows 56.2 (mm)
